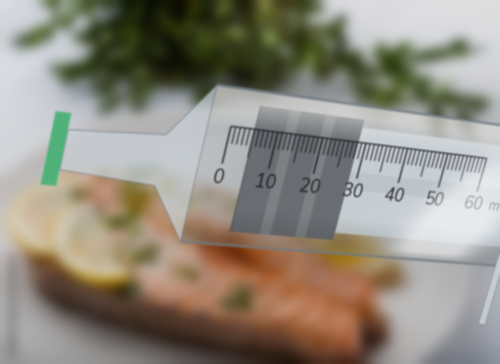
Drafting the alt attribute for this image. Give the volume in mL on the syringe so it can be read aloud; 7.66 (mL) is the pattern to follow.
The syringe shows 5 (mL)
